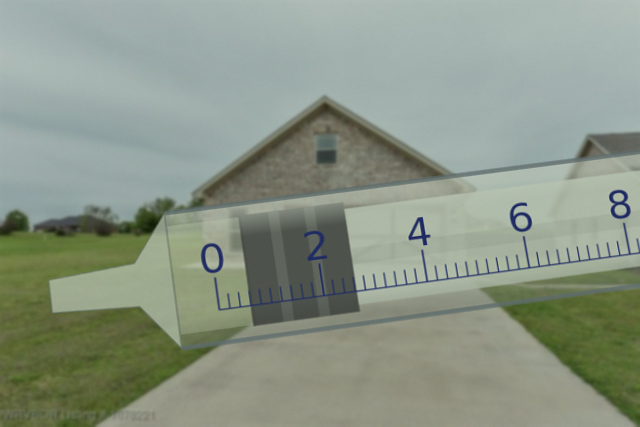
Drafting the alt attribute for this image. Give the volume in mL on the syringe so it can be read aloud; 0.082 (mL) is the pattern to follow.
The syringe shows 0.6 (mL)
